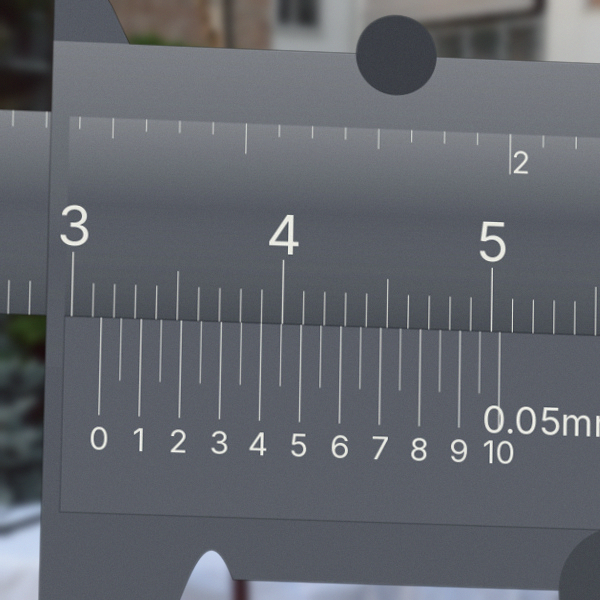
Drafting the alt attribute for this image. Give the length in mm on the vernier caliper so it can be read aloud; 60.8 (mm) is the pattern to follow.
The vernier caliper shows 31.4 (mm)
